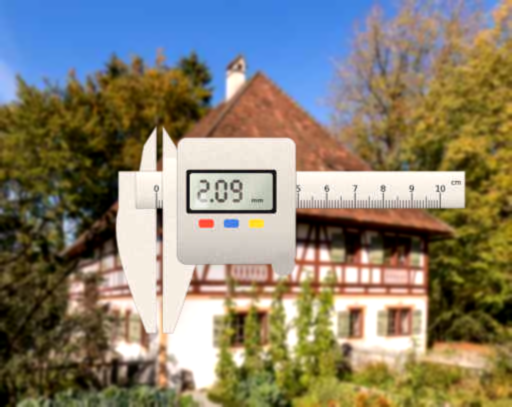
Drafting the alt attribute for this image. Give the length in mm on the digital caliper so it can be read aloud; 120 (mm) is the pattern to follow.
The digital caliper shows 2.09 (mm)
